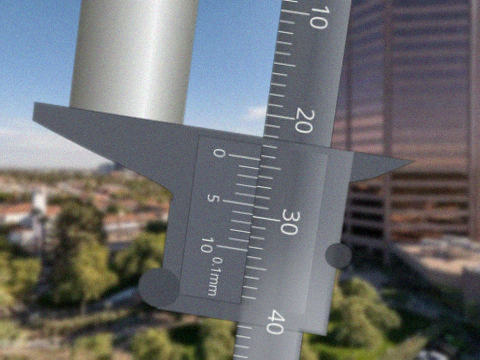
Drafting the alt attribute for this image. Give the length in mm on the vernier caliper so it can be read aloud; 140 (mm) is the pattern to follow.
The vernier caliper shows 24.4 (mm)
